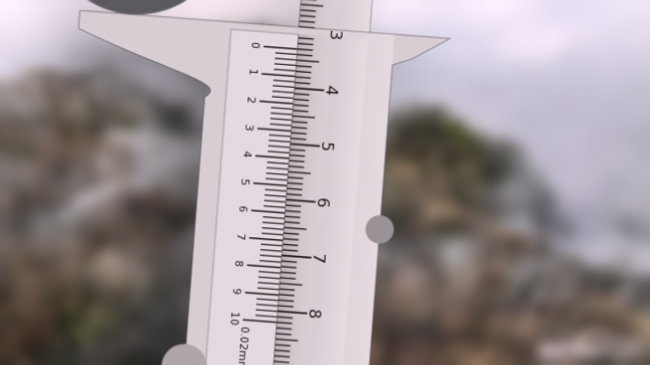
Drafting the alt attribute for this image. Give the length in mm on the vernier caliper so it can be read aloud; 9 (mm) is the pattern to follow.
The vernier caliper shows 33.0 (mm)
